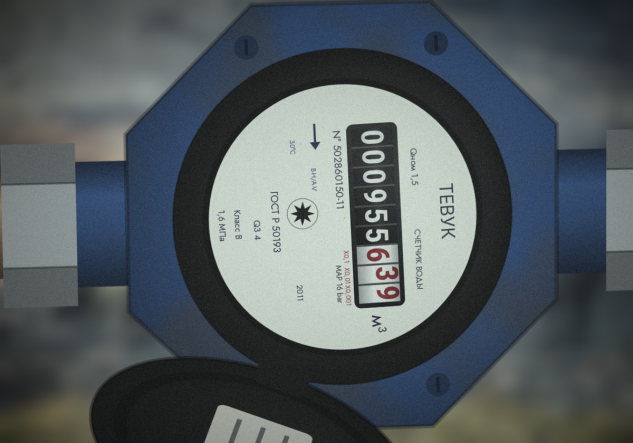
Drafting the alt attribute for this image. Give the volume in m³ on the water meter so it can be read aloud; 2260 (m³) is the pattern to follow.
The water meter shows 955.639 (m³)
